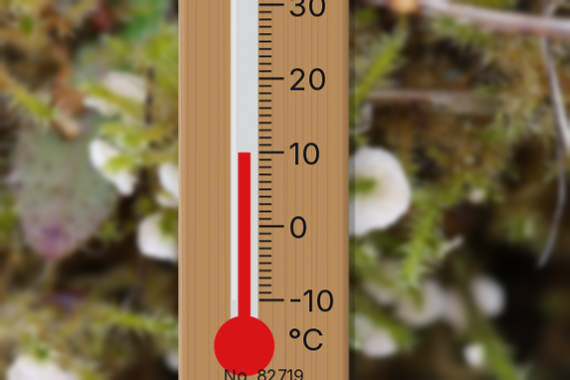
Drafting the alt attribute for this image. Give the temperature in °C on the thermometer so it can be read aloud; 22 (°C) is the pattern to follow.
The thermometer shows 10 (°C)
